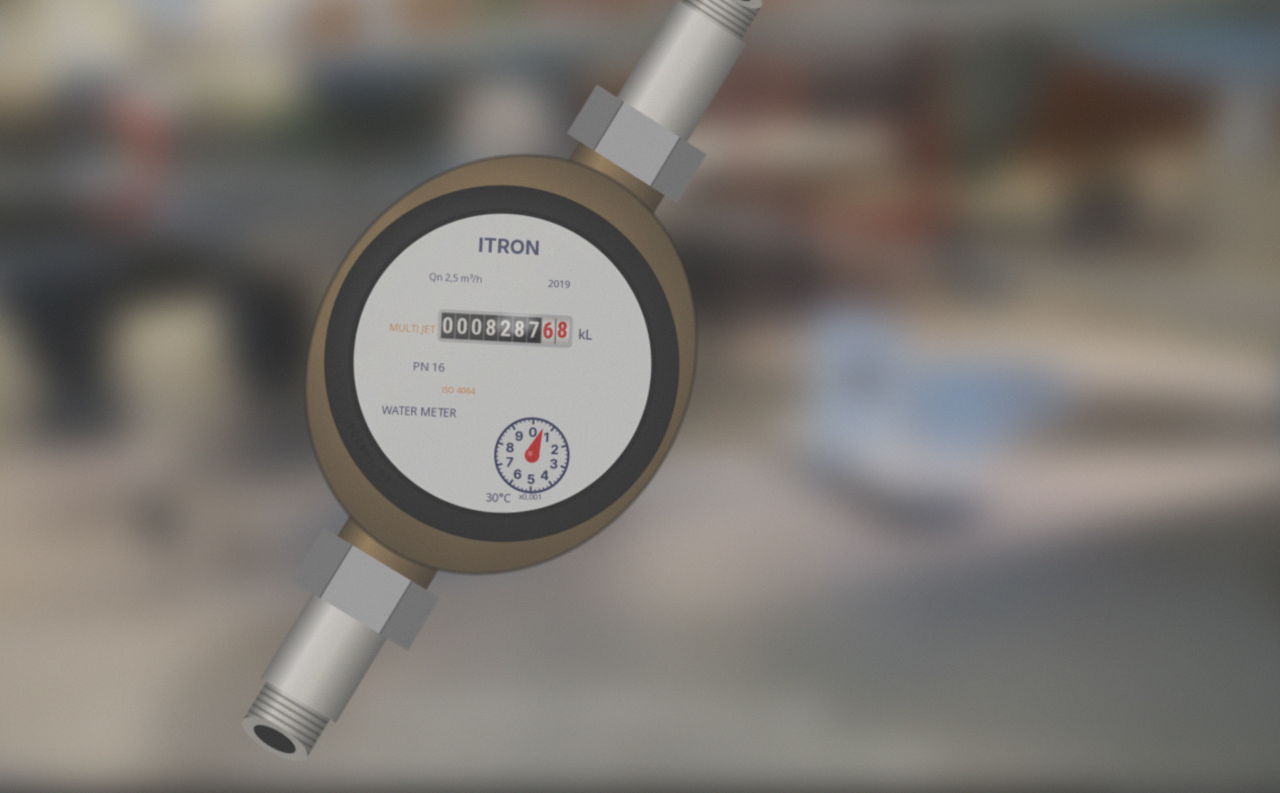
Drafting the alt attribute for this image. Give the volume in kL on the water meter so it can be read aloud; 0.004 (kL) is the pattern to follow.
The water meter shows 8287.680 (kL)
